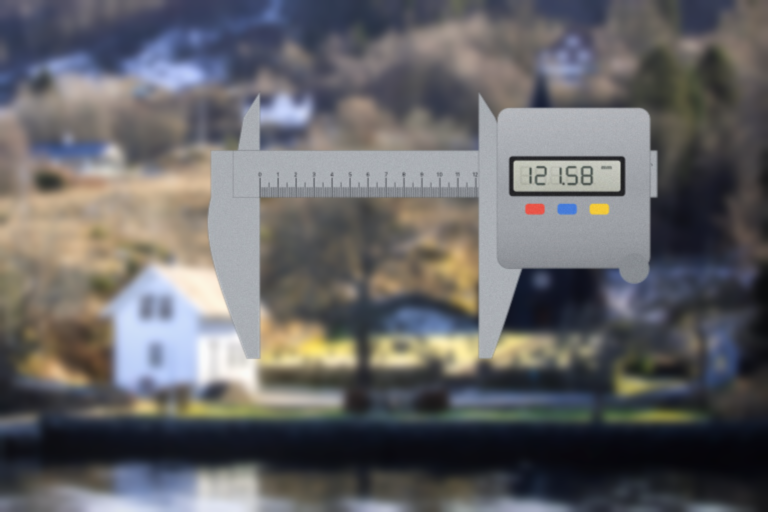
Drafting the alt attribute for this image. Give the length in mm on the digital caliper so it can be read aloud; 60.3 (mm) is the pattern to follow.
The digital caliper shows 121.58 (mm)
